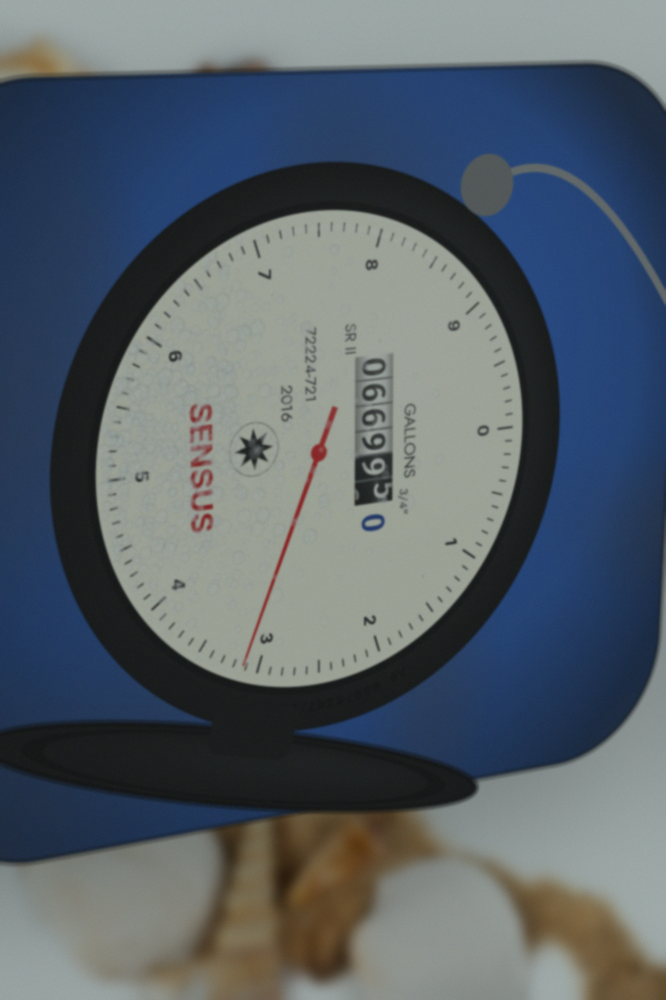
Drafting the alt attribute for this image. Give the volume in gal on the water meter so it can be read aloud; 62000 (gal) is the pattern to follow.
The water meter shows 669953.1 (gal)
